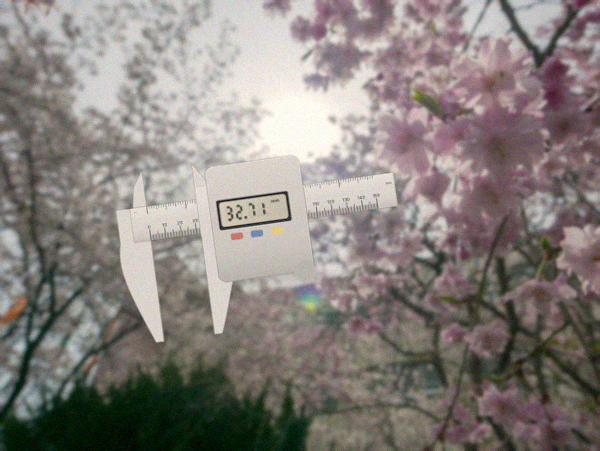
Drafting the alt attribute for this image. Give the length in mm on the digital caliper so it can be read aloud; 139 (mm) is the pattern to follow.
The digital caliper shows 32.71 (mm)
